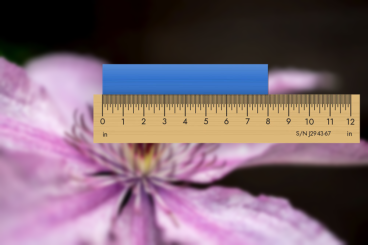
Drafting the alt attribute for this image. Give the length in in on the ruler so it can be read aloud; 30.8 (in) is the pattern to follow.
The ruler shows 8 (in)
